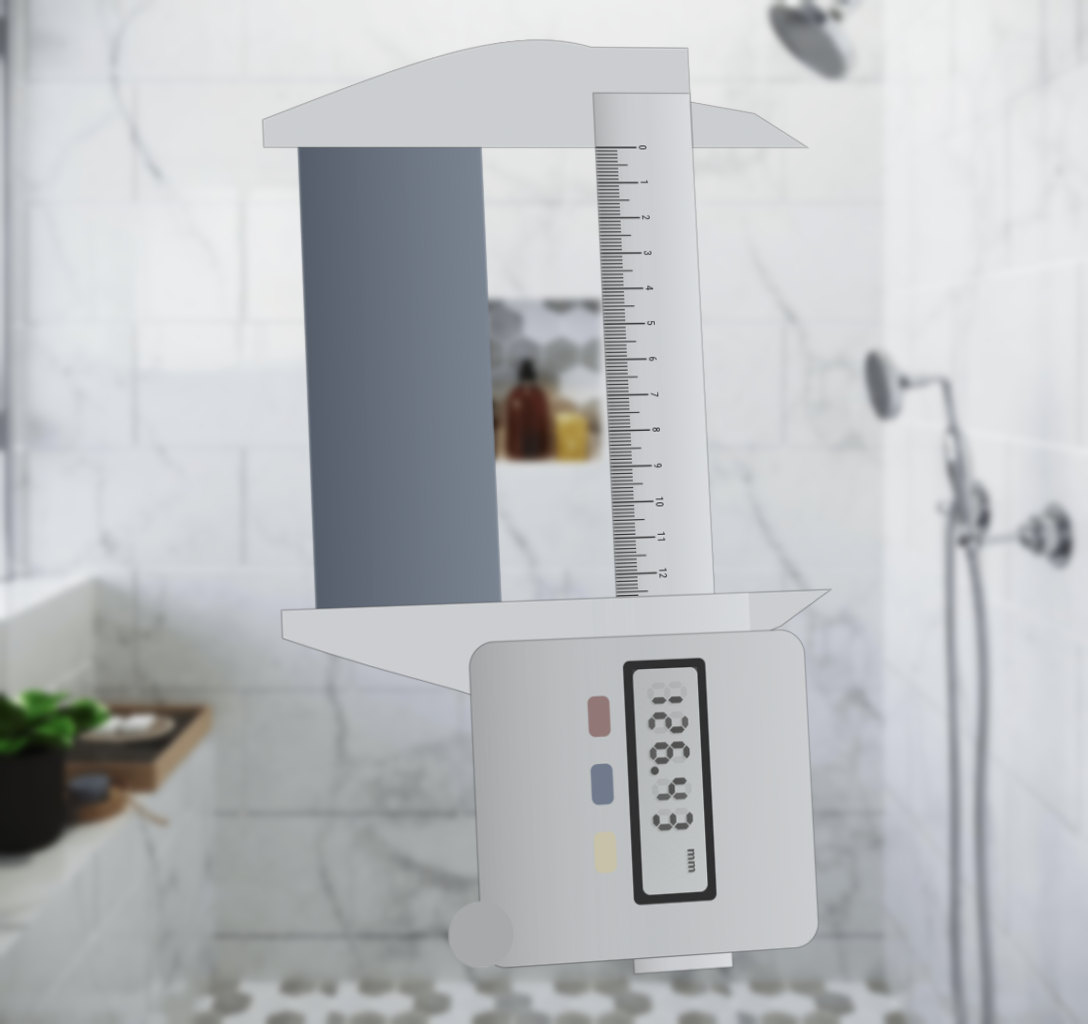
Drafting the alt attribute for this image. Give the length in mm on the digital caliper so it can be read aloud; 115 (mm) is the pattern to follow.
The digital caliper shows 126.43 (mm)
